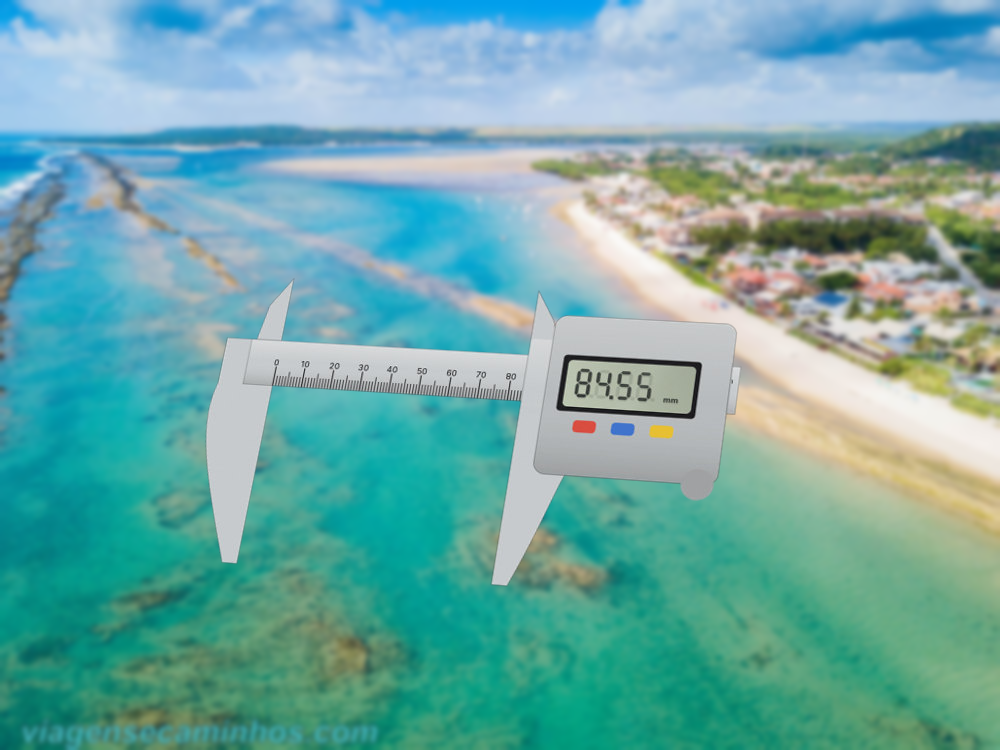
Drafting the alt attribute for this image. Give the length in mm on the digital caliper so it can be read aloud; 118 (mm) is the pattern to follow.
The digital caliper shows 84.55 (mm)
